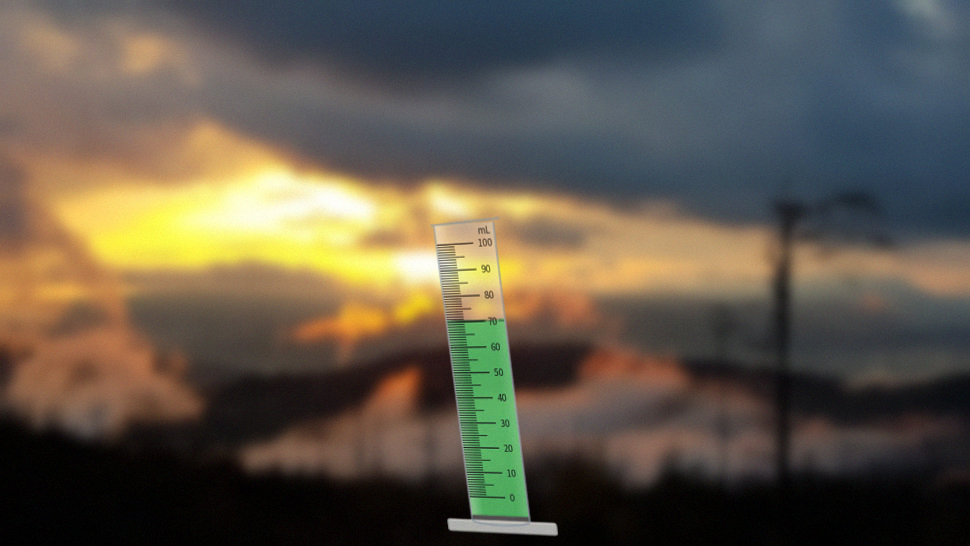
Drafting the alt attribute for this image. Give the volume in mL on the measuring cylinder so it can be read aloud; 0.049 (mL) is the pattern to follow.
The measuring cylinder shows 70 (mL)
